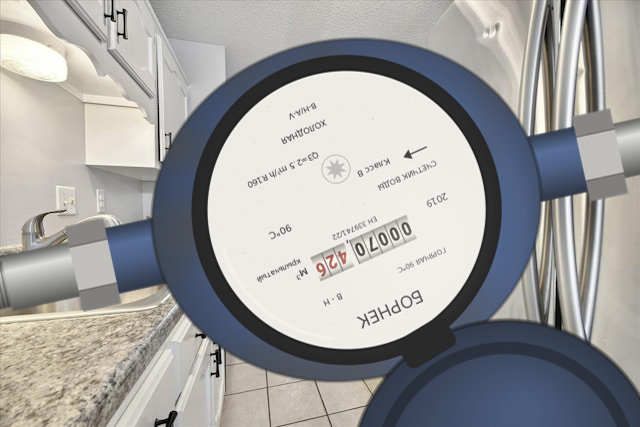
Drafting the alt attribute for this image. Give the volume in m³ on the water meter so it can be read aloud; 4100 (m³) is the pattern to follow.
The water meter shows 70.426 (m³)
